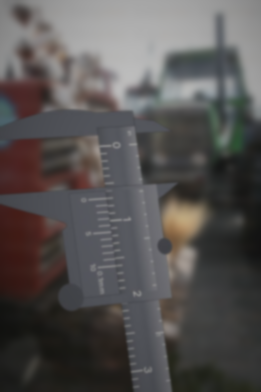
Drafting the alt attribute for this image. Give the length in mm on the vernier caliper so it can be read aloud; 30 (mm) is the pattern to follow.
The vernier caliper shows 7.0 (mm)
